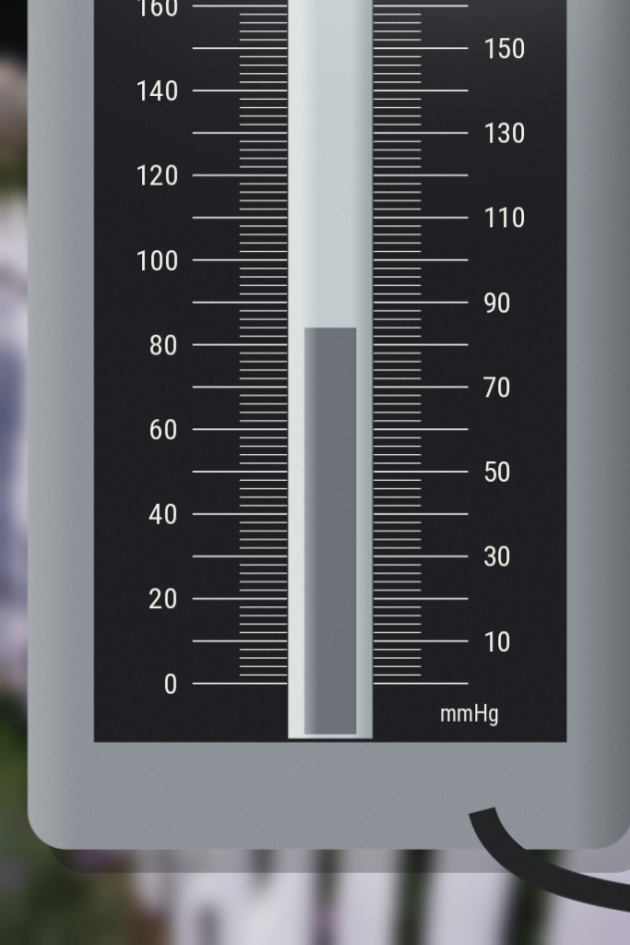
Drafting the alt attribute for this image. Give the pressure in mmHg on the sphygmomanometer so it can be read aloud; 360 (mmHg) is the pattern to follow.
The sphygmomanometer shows 84 (mmHg)
